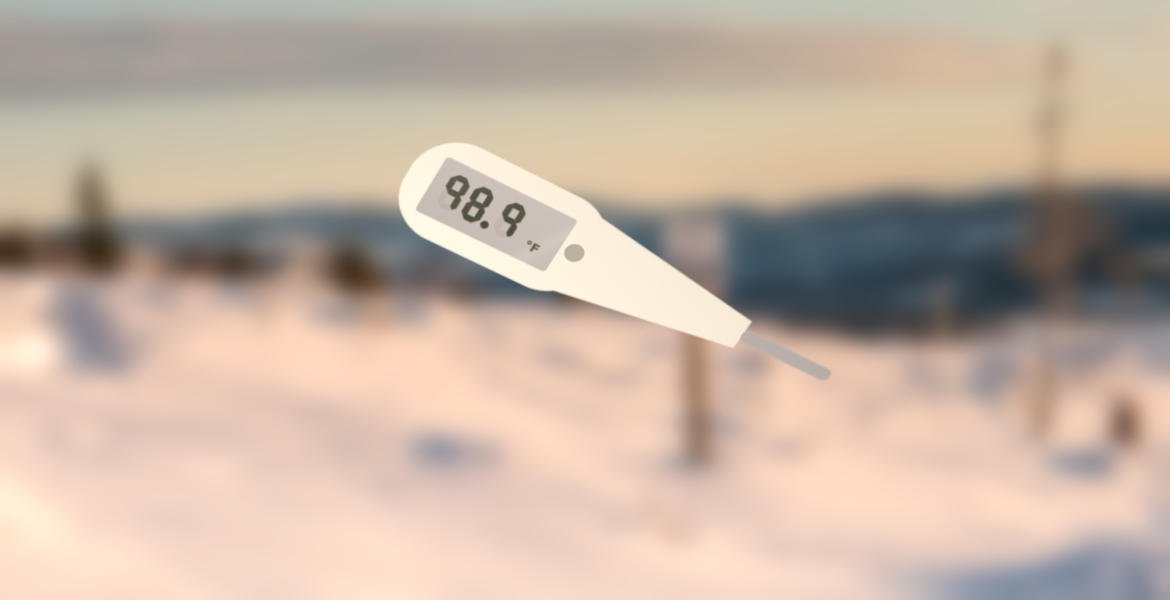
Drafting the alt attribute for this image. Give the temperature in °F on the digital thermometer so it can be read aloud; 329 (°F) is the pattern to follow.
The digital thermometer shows 98.9 (°F)
